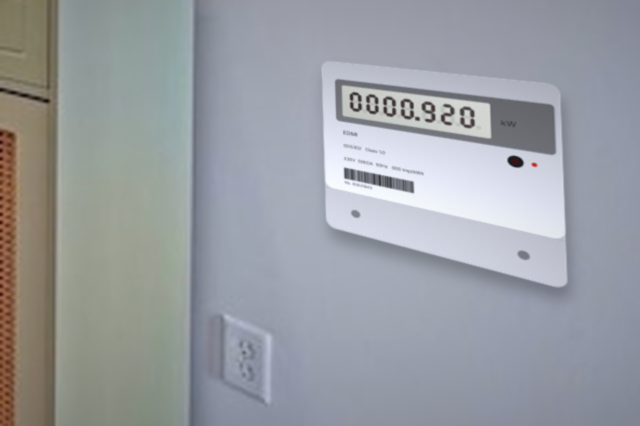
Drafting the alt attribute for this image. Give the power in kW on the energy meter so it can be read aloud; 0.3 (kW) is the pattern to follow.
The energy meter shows 0.920 (kW)
